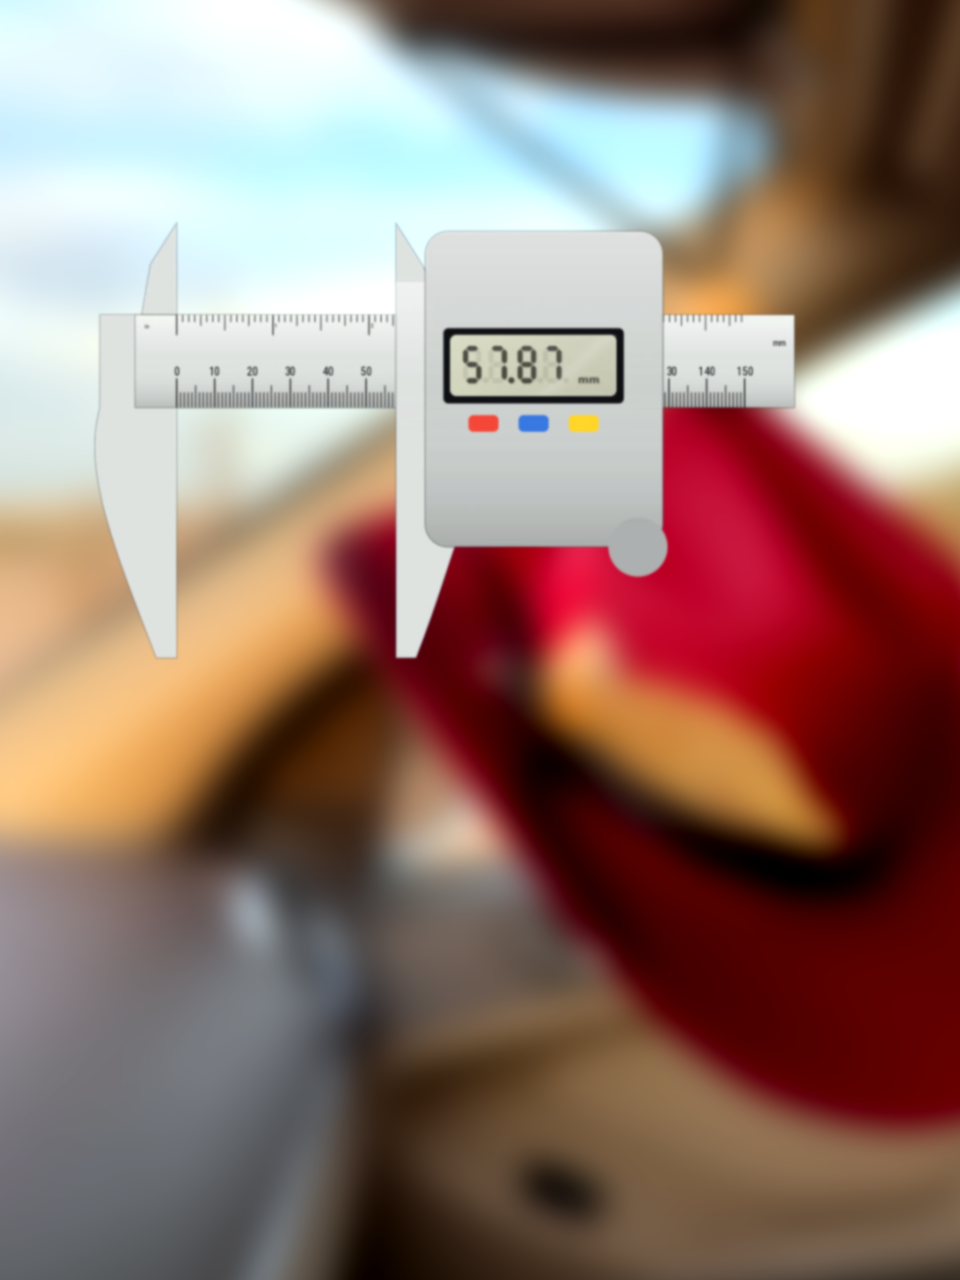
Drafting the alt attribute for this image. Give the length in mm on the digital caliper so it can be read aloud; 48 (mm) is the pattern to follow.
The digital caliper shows 57.87 (mm)
